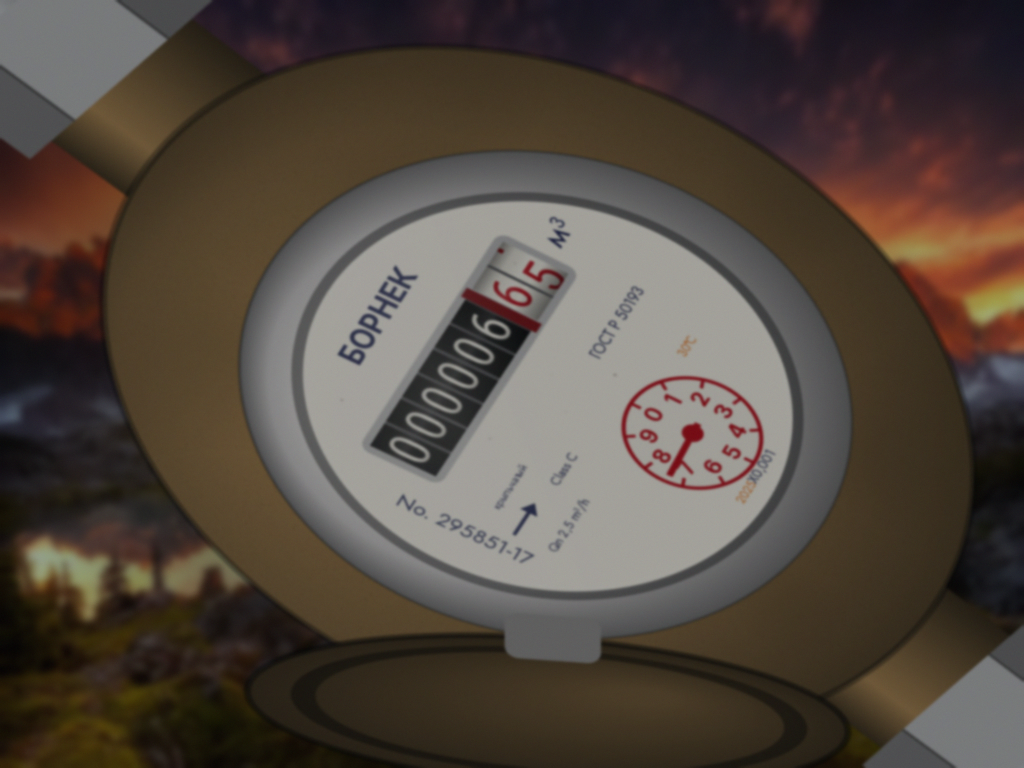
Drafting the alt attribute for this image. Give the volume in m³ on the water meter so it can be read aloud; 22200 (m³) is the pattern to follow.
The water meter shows 6.647 (m³)
